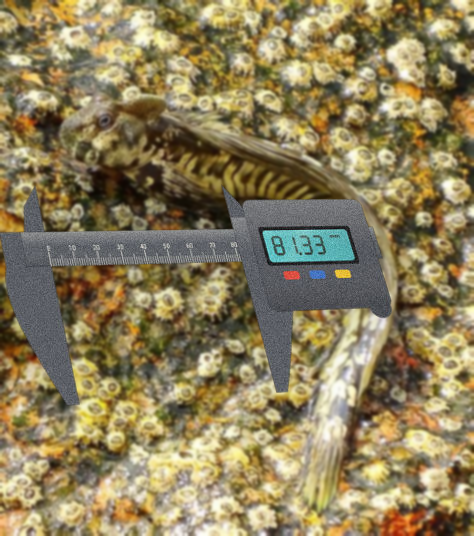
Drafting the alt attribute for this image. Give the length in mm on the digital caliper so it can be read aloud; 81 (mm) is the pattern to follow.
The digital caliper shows 81.33 (mm)
